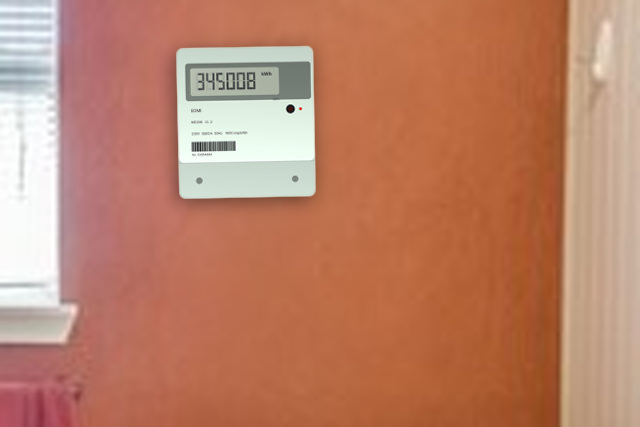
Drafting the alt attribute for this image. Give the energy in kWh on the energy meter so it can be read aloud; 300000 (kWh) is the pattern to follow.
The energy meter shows 345008 (kWh)
